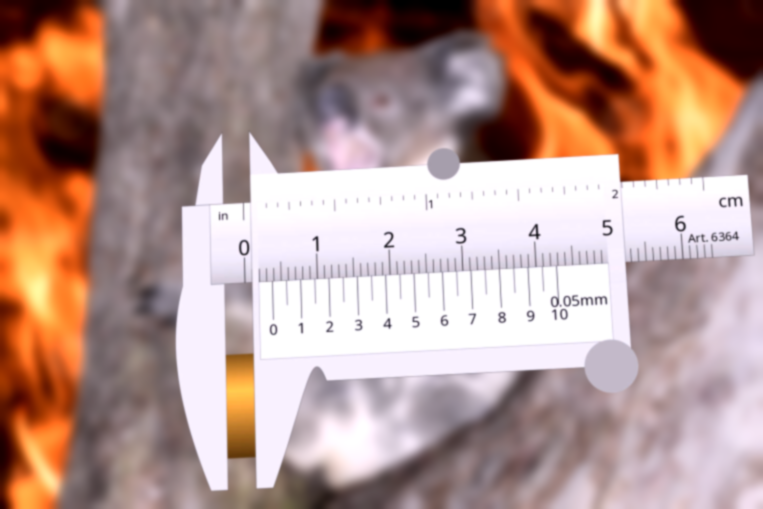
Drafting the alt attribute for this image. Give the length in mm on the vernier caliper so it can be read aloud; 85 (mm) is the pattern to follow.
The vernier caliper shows 3.8 (mm)
